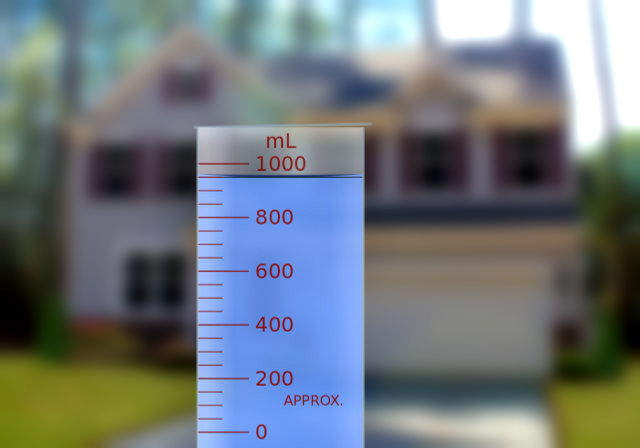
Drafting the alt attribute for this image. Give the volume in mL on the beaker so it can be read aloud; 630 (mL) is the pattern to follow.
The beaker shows 950 (mL)
